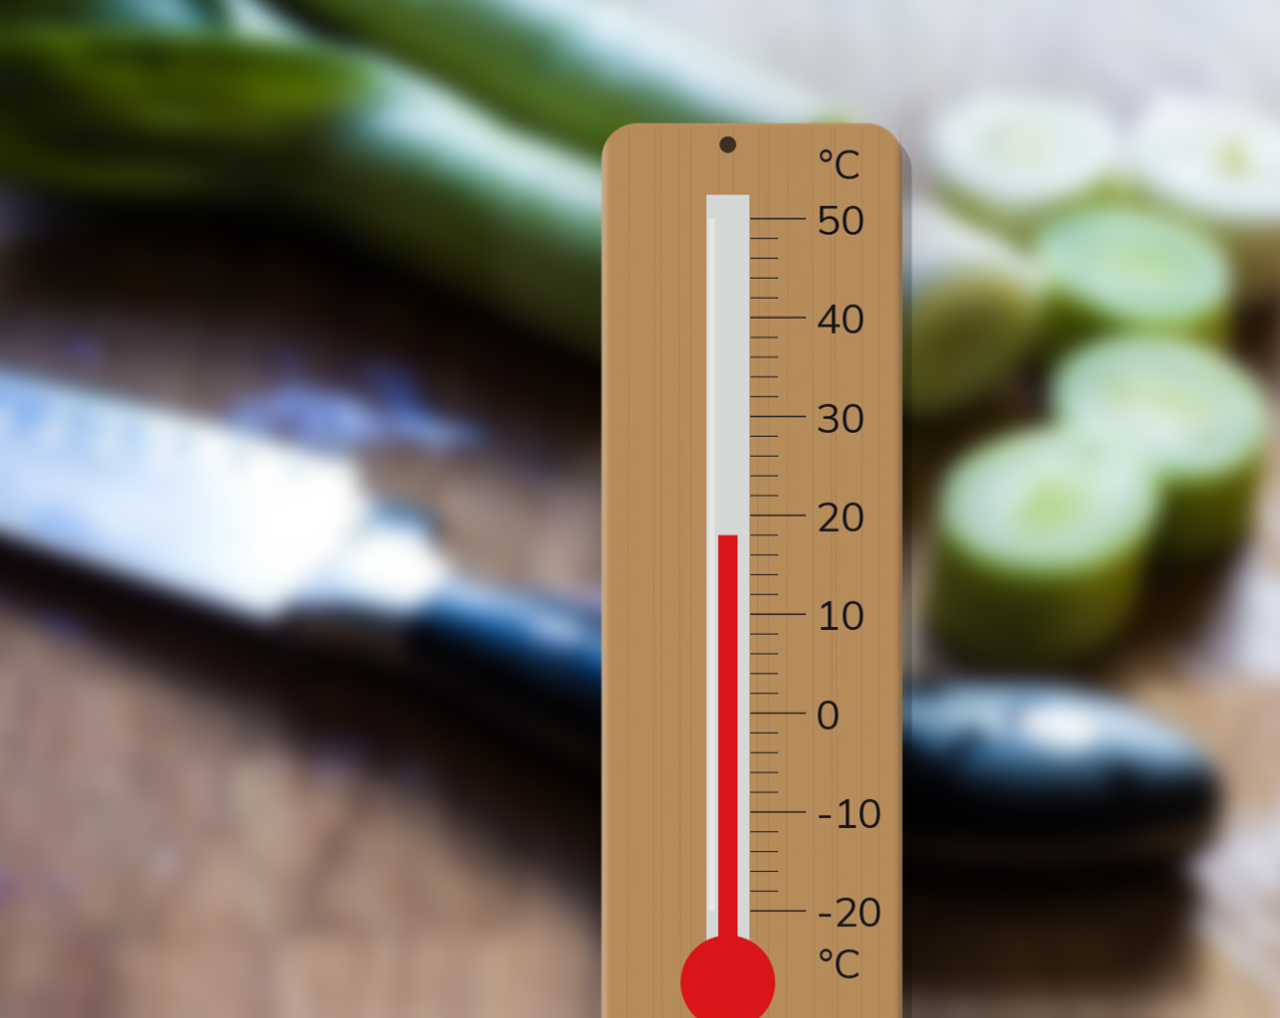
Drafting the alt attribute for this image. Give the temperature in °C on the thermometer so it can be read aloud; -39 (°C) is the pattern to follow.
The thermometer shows 18 (°C)
